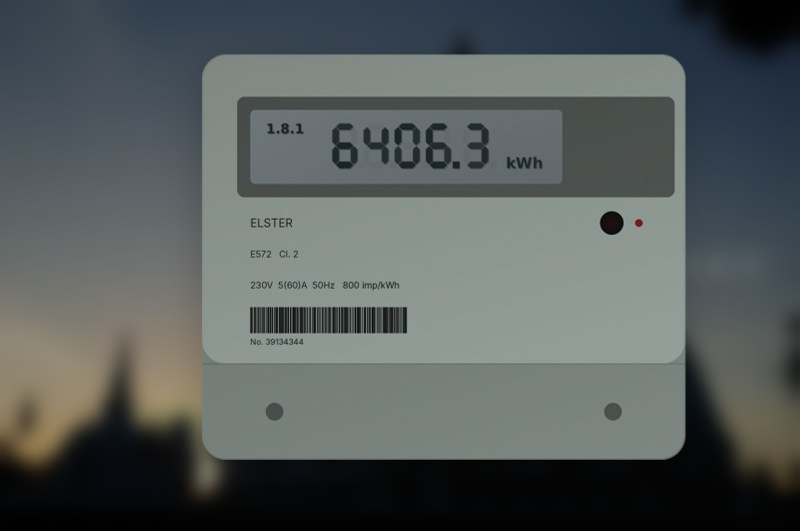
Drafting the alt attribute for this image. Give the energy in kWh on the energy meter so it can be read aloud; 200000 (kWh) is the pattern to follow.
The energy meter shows 6406.3 (kWh)
